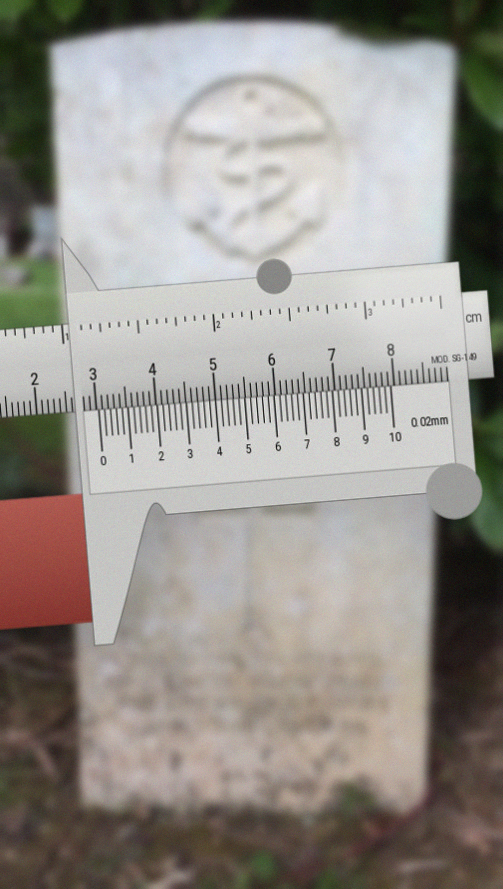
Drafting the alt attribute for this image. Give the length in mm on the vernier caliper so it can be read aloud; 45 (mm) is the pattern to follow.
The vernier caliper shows 30.4 (mm)
